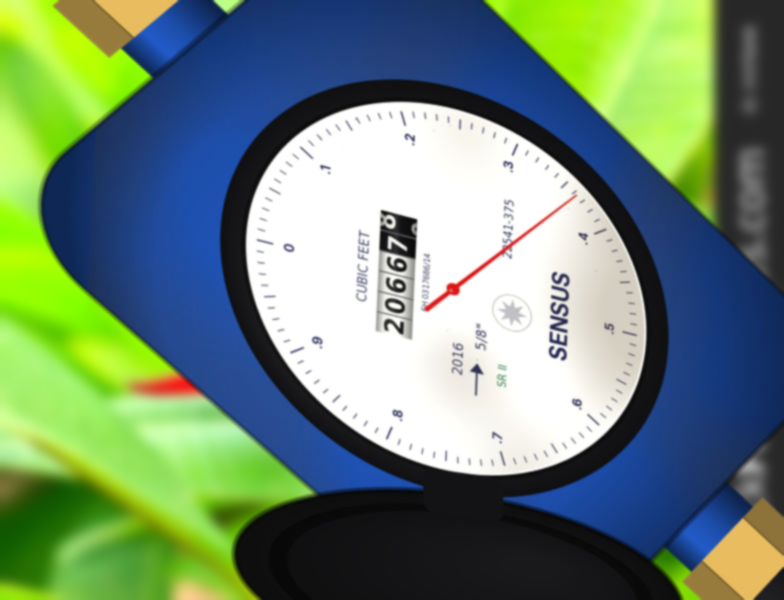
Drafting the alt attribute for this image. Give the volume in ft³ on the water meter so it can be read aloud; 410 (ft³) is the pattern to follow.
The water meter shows 206678.36 (ft³)
